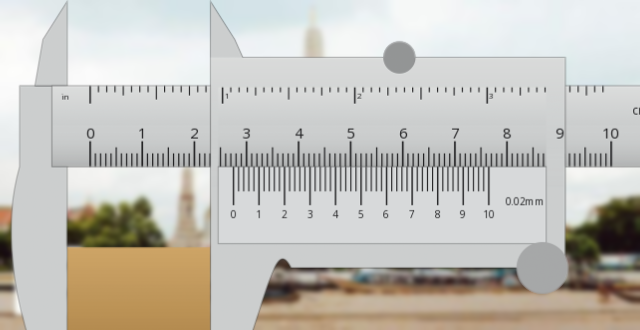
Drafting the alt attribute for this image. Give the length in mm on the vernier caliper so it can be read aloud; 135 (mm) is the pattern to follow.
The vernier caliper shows 27.5 (mm)
